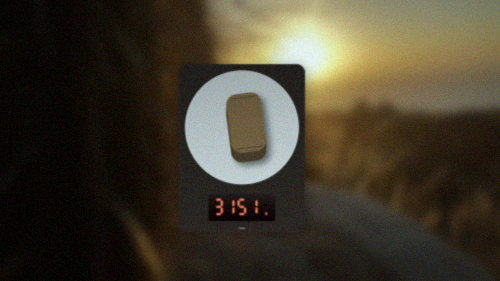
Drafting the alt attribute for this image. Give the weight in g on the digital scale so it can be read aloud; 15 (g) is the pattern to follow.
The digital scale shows 3151 (g)
